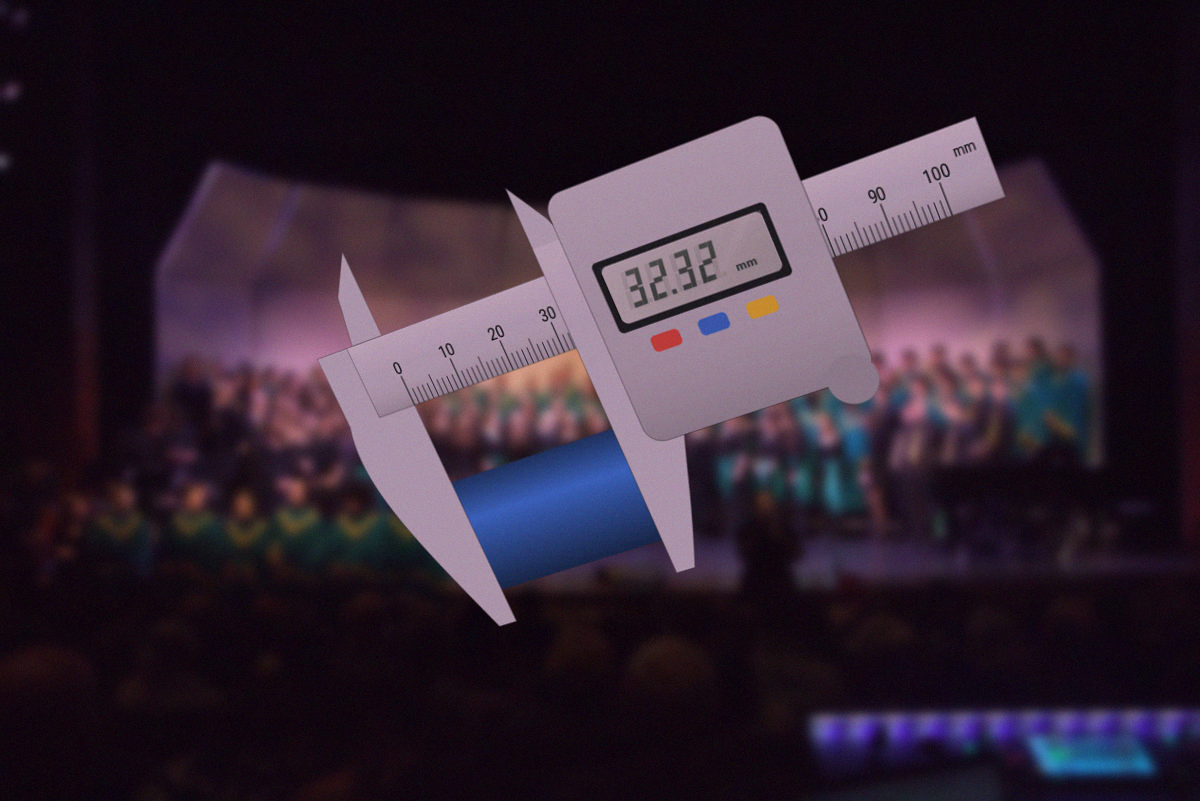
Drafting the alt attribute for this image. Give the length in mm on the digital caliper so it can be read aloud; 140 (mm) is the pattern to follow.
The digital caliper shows 32.32 (mm)
